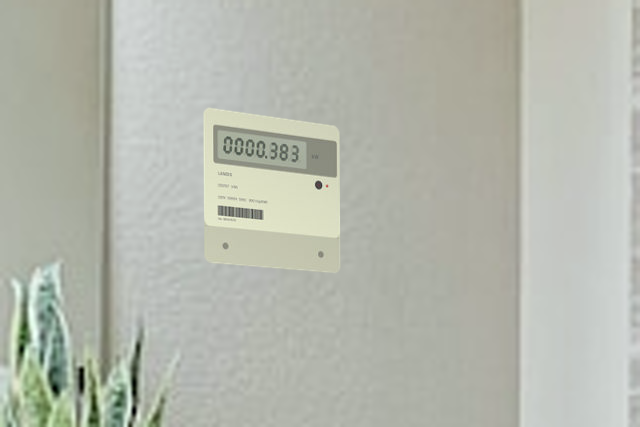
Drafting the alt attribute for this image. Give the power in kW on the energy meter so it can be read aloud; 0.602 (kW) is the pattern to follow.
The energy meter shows 0.383 (kW)
